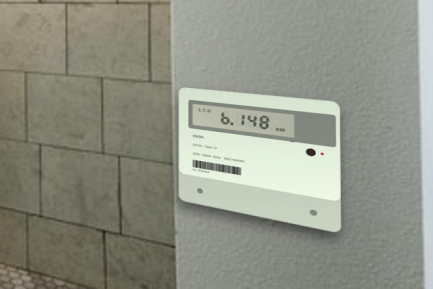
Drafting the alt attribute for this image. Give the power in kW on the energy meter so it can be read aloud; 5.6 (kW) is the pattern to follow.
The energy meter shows 6.148 (kW)
